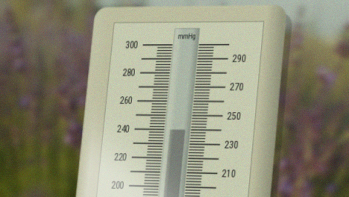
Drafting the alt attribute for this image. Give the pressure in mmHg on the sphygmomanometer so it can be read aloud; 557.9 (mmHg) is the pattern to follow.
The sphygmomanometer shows 240 (mmHg)
